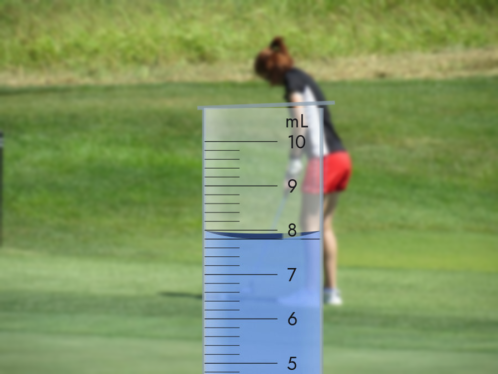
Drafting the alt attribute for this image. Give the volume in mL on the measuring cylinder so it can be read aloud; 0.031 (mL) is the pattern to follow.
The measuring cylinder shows 7.8 (mL)
